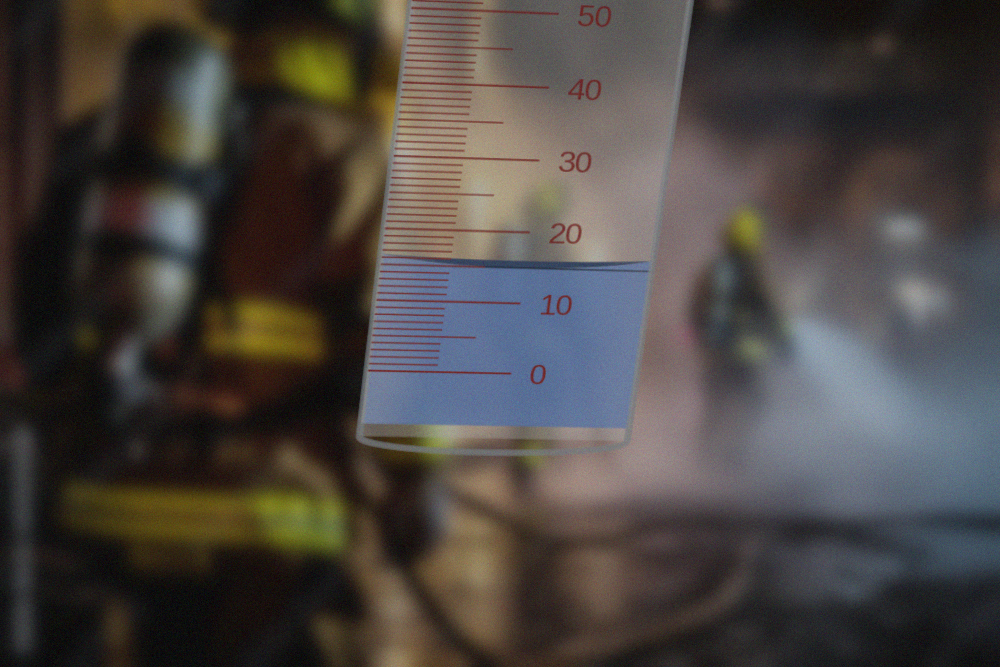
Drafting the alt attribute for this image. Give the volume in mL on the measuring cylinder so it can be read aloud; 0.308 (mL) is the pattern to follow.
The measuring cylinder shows 15 (mL)
